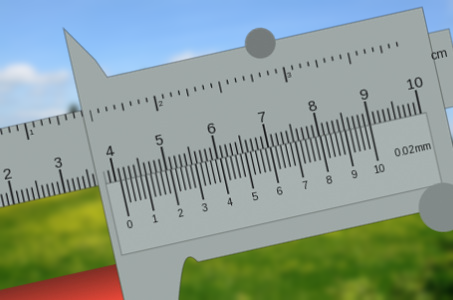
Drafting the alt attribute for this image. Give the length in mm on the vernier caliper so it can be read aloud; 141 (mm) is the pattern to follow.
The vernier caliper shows 41.0 (mm)
